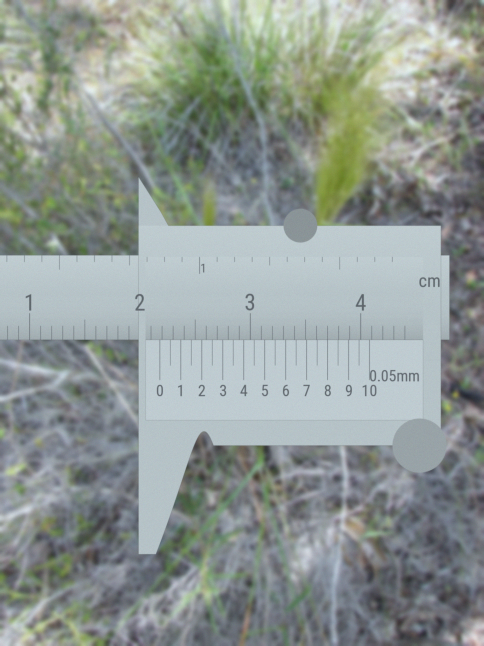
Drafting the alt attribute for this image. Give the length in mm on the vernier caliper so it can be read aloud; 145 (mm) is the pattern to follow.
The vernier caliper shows 21.8 (mm)
